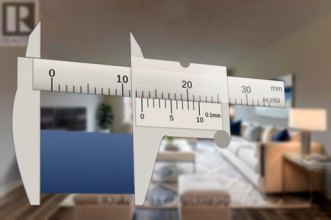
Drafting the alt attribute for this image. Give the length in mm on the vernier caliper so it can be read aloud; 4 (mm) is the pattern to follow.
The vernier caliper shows 12.8 (mm)
